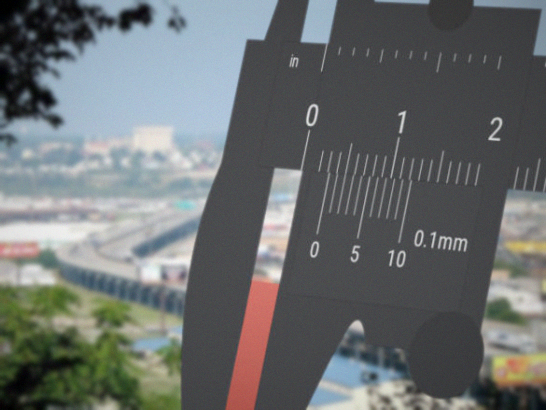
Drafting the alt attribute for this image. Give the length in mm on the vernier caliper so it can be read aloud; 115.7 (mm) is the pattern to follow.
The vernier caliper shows 3.2 (mm)
